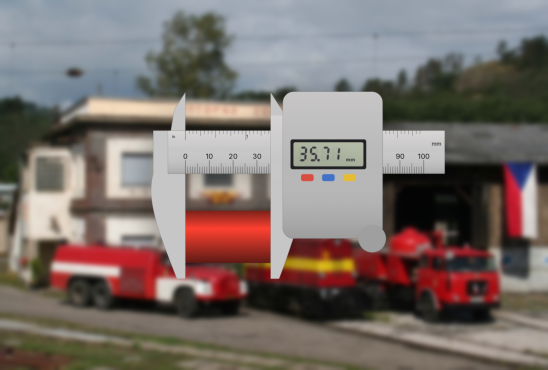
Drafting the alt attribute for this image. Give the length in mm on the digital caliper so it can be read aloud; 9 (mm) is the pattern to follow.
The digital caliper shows 35.71 (mm)
